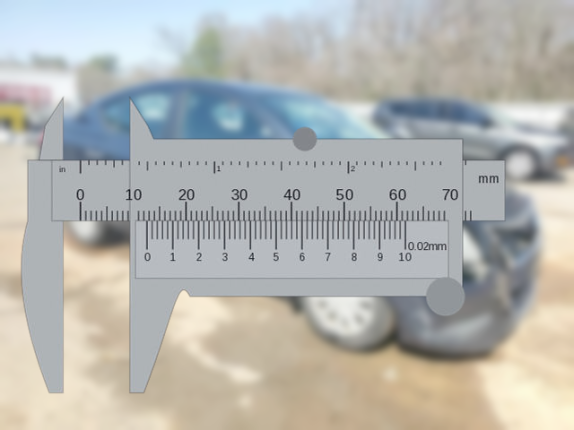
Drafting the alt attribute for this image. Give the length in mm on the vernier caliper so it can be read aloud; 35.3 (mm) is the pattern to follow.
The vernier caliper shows 12.6 (mm)
